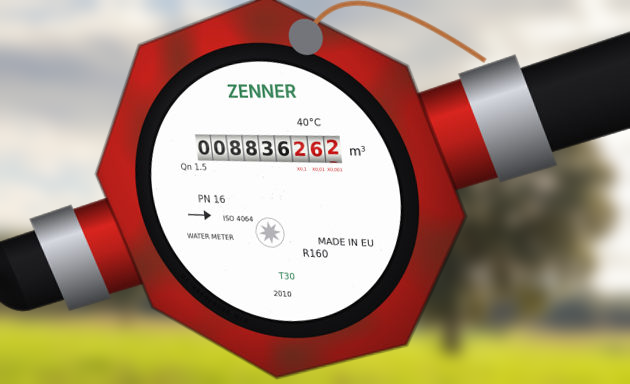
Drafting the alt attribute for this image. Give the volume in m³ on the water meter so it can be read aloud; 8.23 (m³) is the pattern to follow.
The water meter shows 8836.262 (m³)
